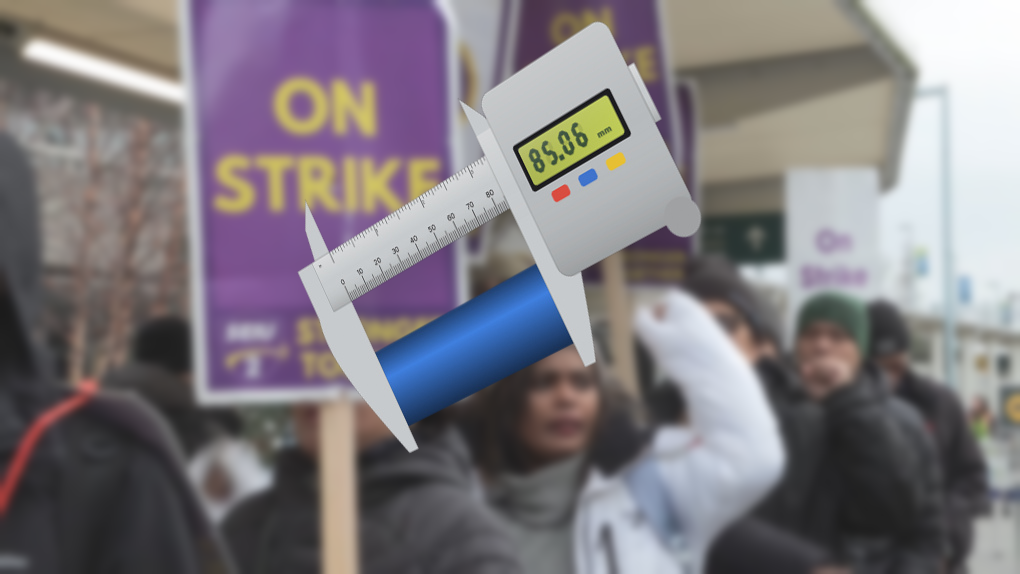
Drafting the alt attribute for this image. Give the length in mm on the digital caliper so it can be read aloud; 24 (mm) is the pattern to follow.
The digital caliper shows 85.06 (mm)
